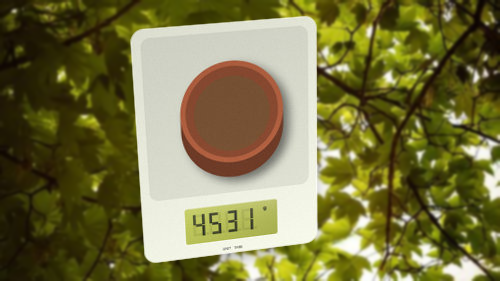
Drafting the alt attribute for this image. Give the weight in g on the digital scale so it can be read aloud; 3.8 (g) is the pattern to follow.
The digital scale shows 4531 (g)
